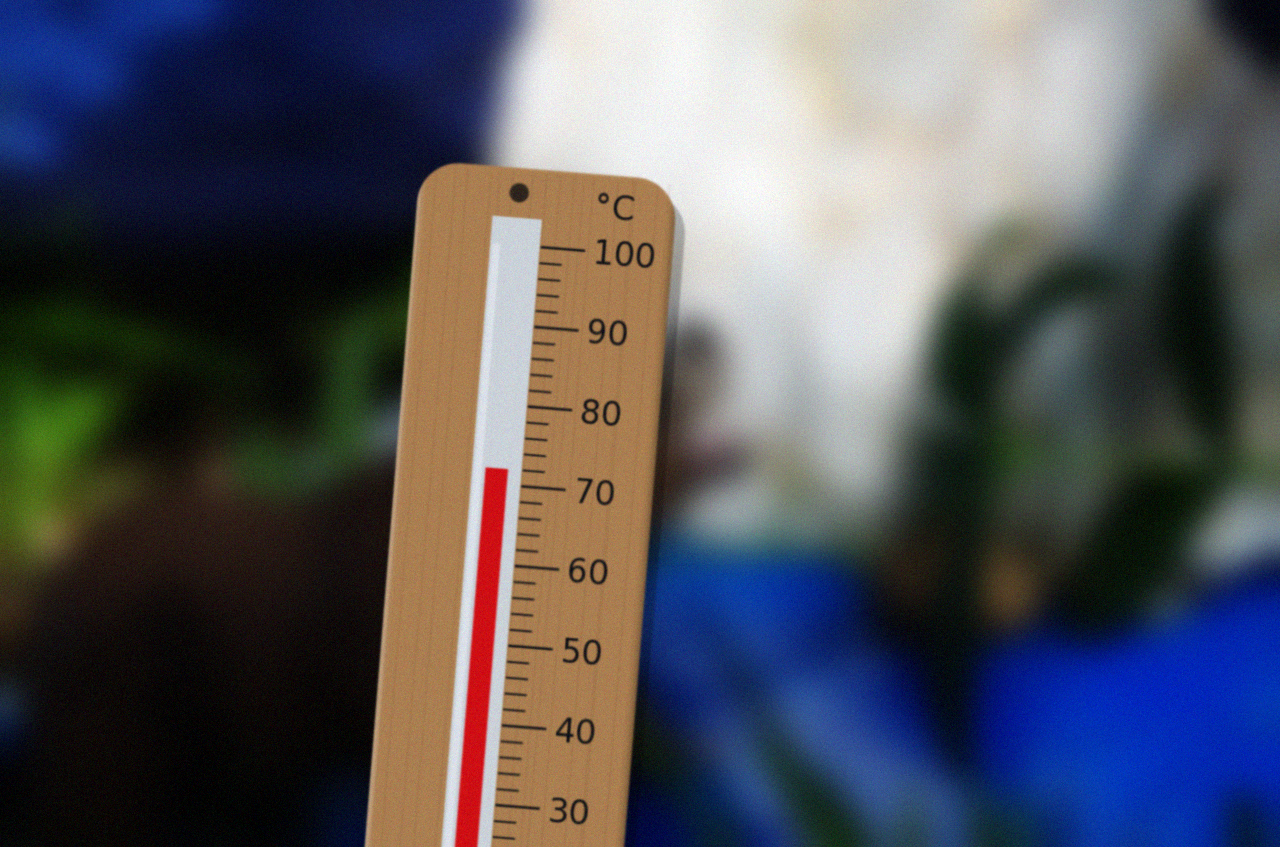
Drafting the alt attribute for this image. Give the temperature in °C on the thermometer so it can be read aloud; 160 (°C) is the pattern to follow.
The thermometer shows 72 (°C)
